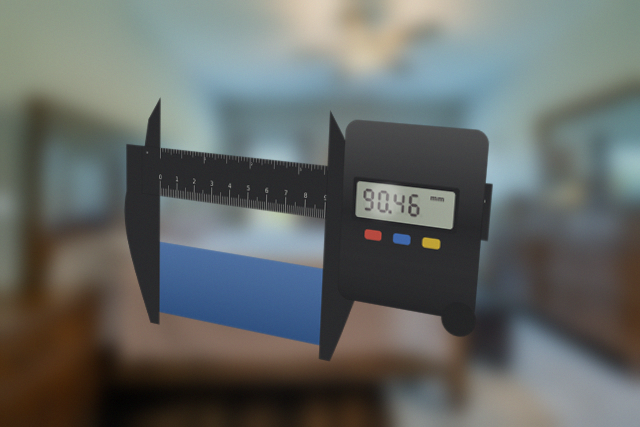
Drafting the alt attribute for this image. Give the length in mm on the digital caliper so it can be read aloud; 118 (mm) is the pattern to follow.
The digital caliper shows 90.46 (mm)
